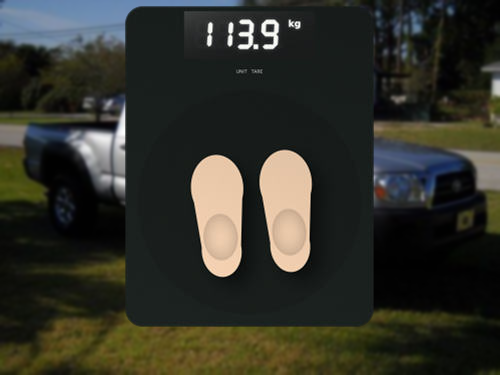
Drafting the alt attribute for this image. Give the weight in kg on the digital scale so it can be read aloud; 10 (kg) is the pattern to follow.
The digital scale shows 113.9 (kg)
